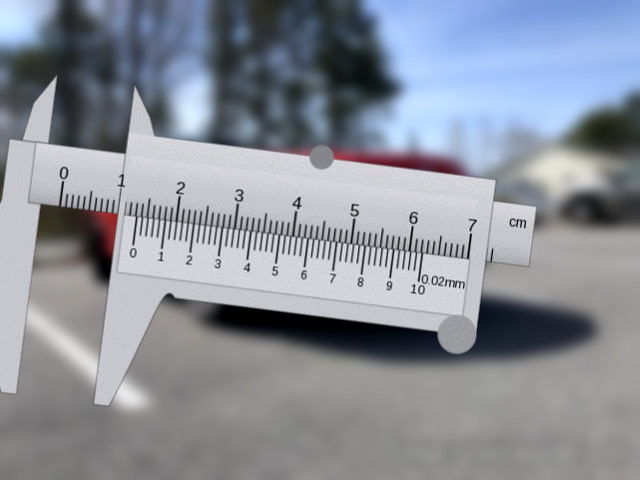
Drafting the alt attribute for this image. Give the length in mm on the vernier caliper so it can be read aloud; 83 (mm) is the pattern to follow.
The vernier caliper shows 13.2 (mm)
